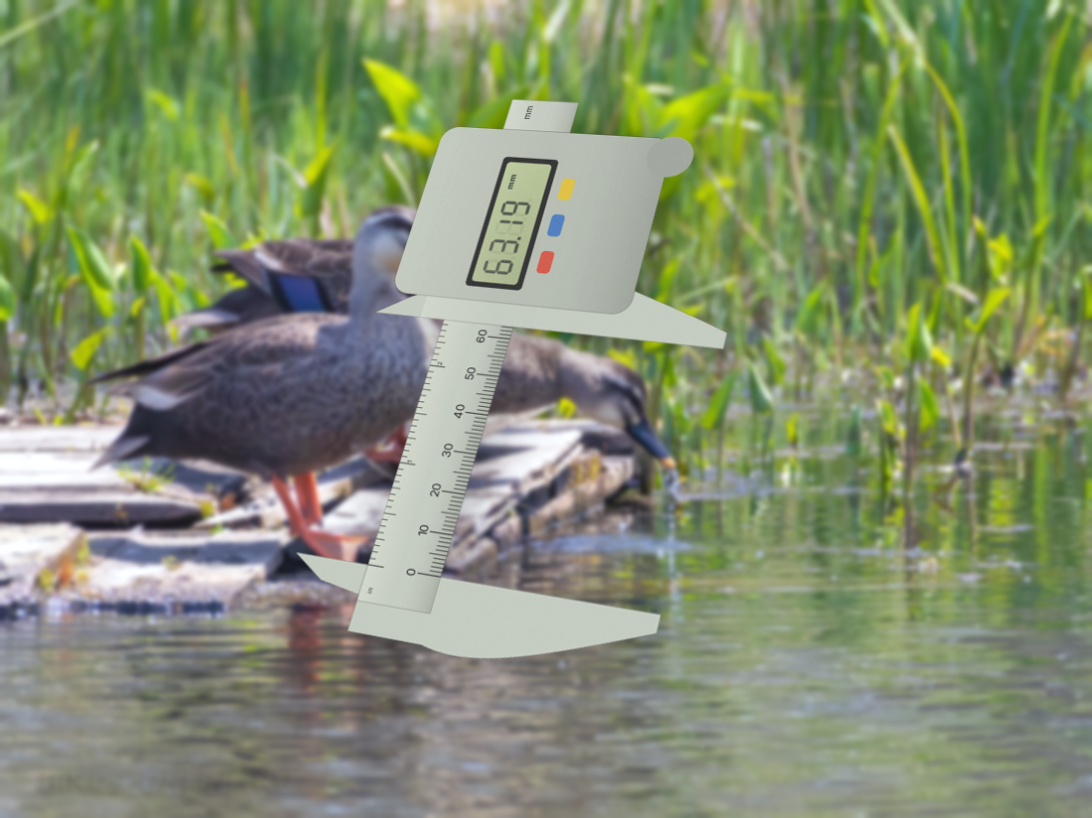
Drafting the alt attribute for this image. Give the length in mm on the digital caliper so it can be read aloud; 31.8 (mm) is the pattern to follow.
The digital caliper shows 63.19 (mm)
